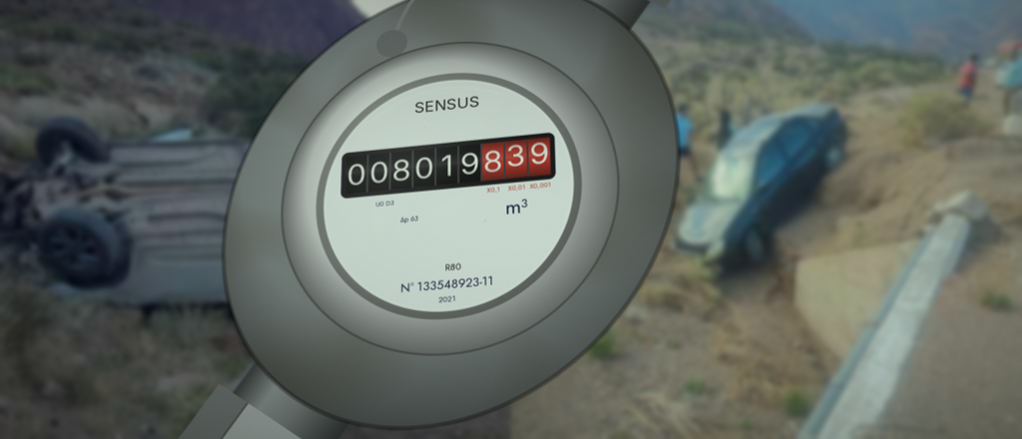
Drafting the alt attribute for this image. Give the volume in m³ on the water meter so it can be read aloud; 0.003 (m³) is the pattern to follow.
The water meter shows 8019.839 (m³)
